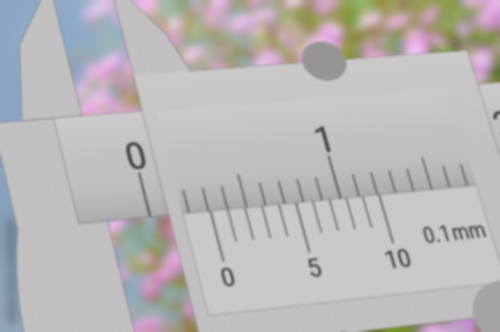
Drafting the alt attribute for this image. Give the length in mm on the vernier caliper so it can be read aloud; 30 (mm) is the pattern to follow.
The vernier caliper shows 3.1 (mm)
